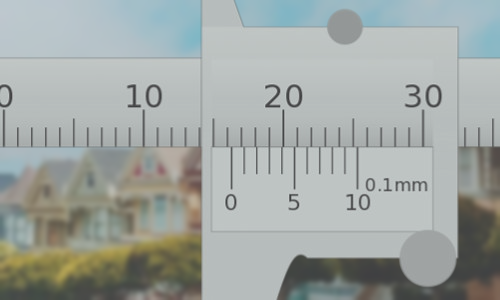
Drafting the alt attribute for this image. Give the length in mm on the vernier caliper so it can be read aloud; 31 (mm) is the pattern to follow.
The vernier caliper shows 16.3 (mm)
